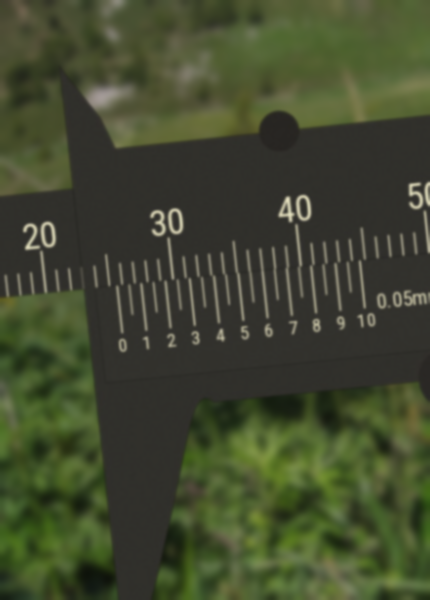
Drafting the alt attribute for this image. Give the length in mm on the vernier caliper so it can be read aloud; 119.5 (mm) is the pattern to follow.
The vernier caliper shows 25.6 (mm)
